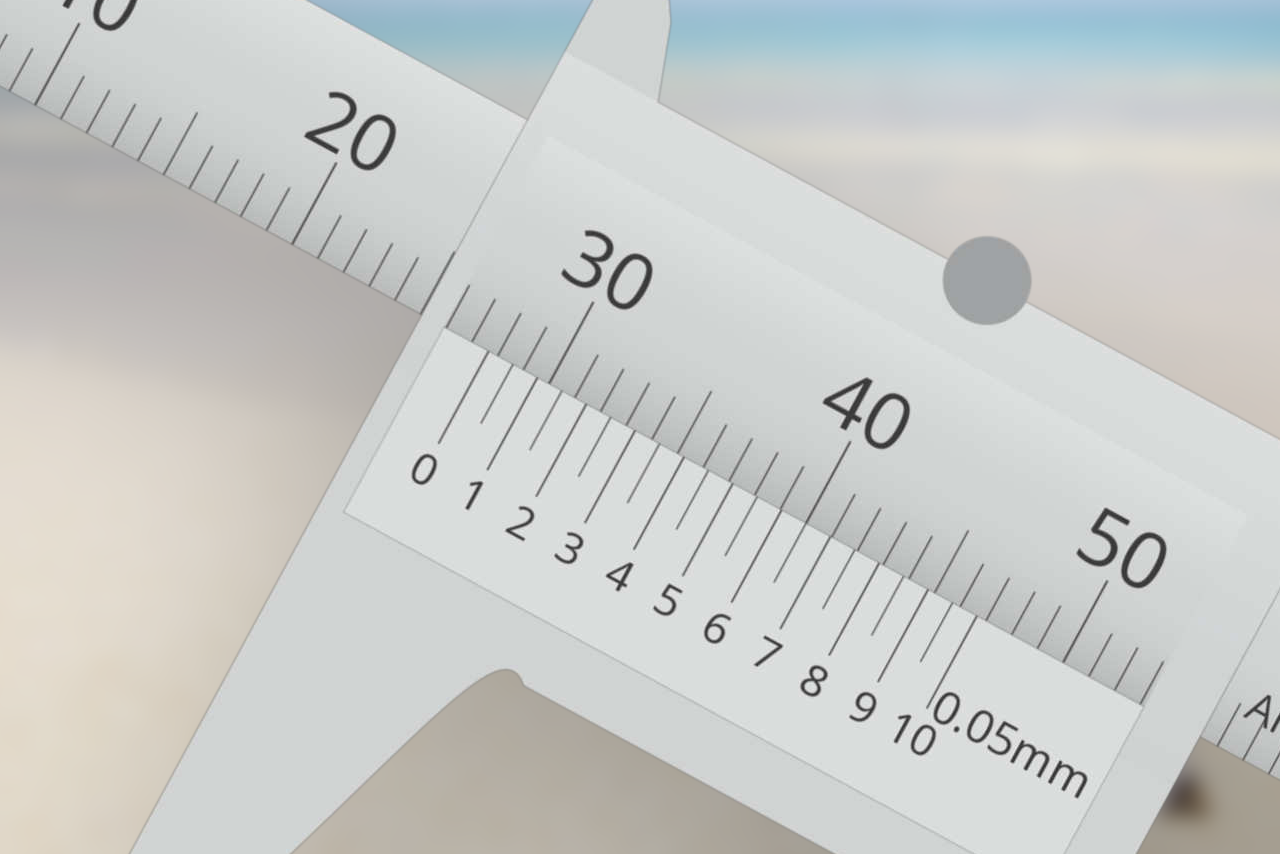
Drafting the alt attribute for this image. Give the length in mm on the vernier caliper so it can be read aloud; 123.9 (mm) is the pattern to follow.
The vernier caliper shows 27.65 (mm)
